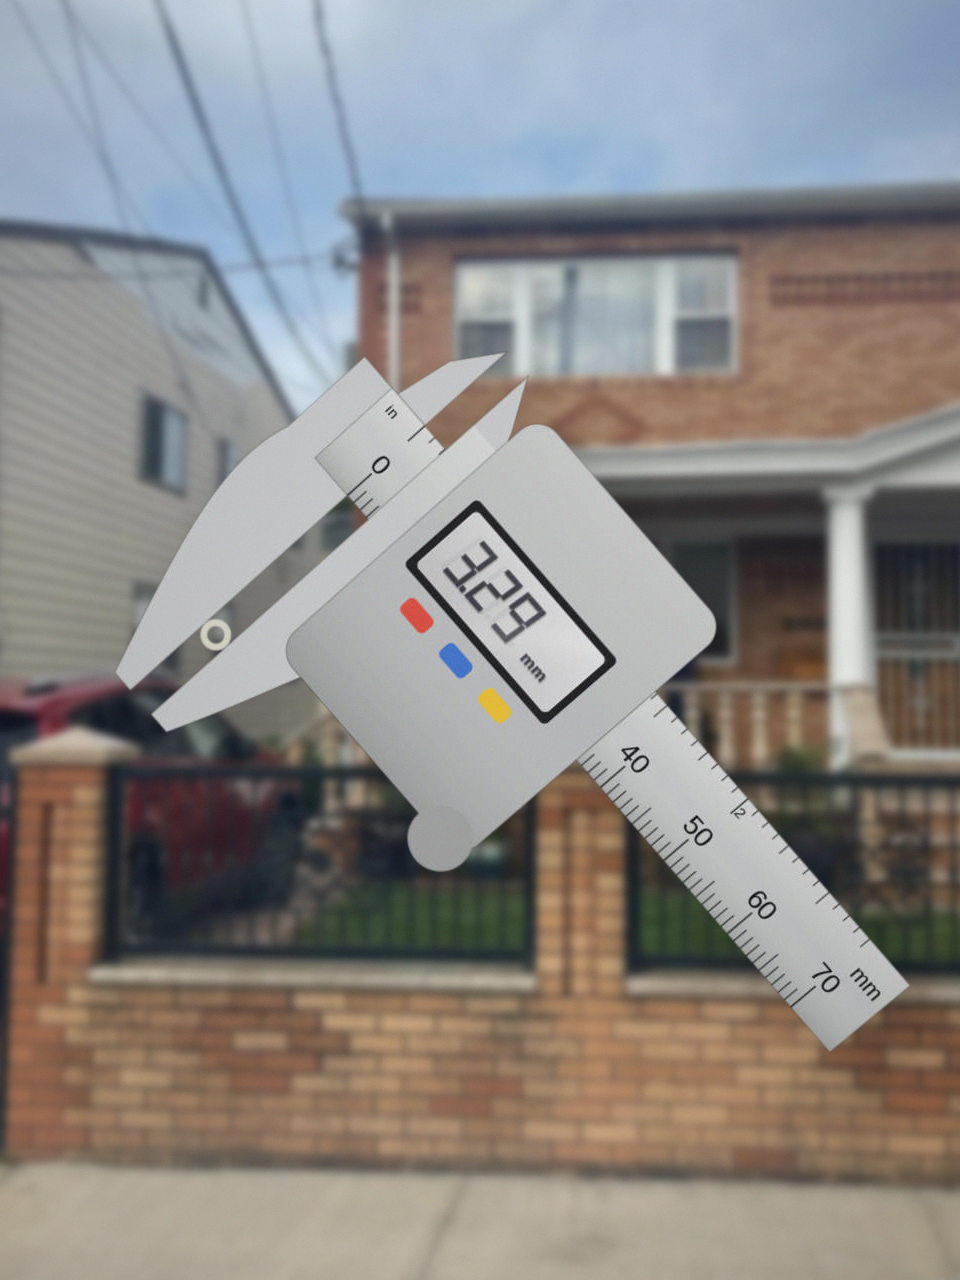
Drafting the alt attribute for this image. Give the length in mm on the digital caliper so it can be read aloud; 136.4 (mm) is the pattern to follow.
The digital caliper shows 3.29 (mm)
